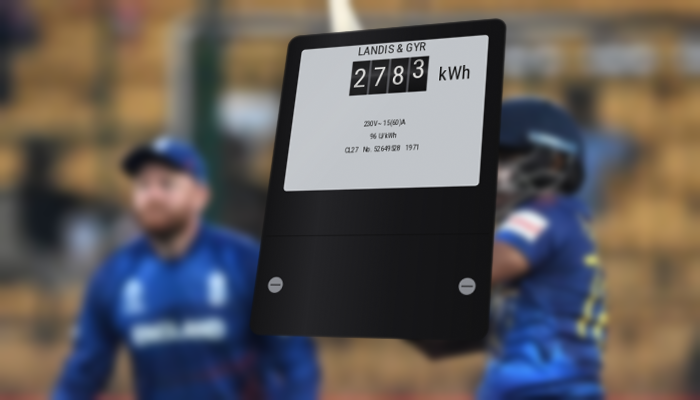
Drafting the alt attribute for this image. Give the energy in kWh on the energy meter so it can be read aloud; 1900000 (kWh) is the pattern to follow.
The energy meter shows 2783 (kWh)
